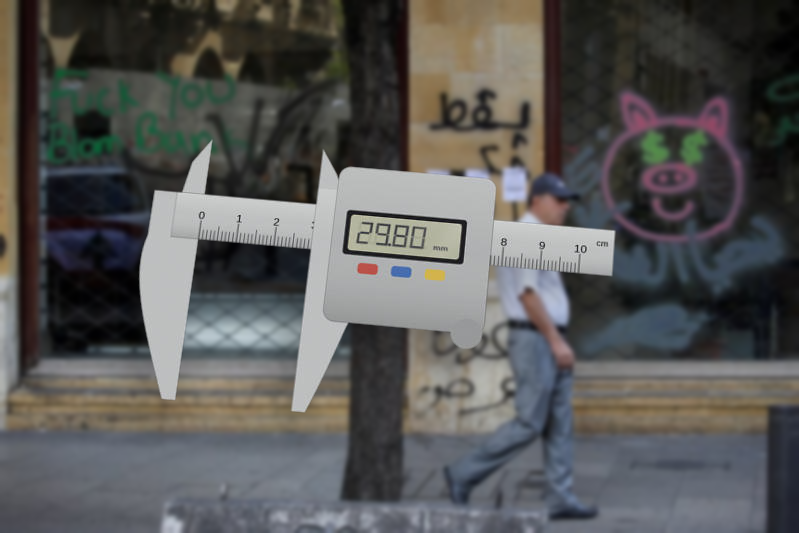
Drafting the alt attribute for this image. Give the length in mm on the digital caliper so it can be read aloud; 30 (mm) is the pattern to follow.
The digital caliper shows 29.80 (mm)
